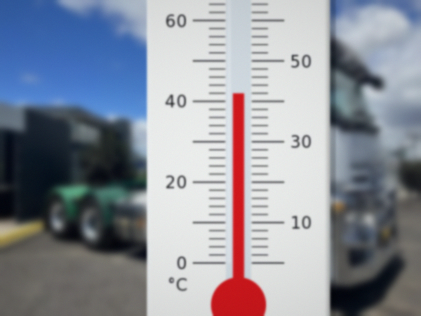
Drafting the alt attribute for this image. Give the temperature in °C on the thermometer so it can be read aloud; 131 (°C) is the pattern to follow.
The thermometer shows 42 (°C)
